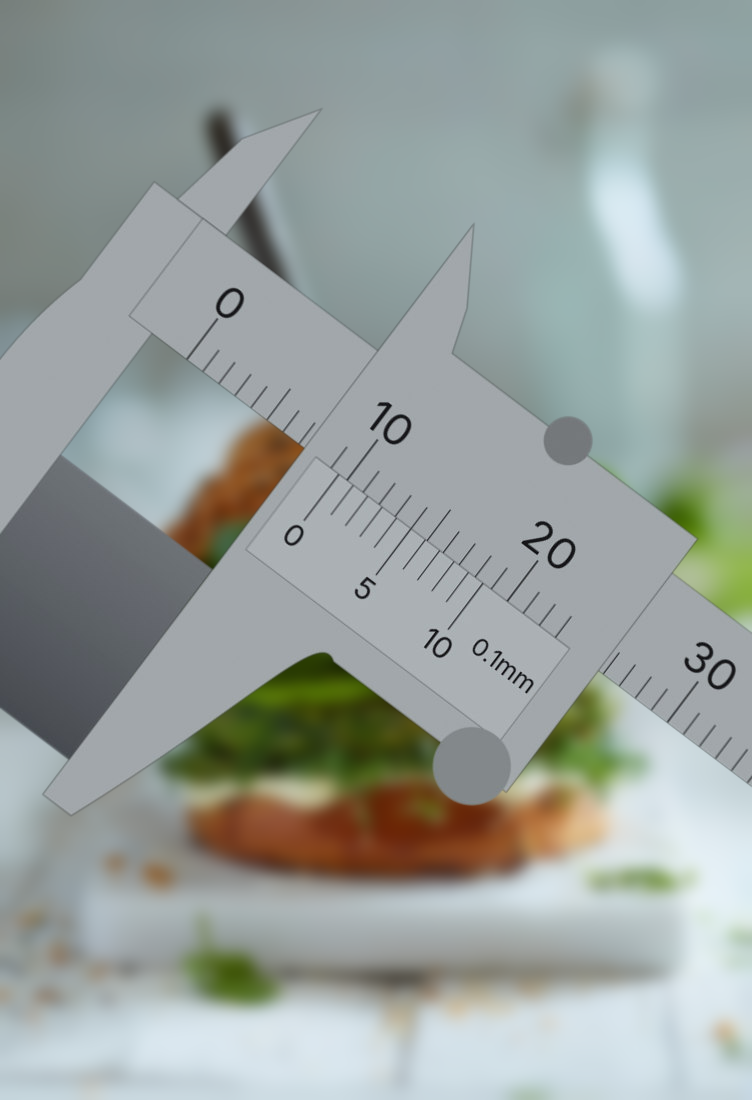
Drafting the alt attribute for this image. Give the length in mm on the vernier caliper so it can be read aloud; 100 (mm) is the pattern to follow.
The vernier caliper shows 9.5 (mm)
